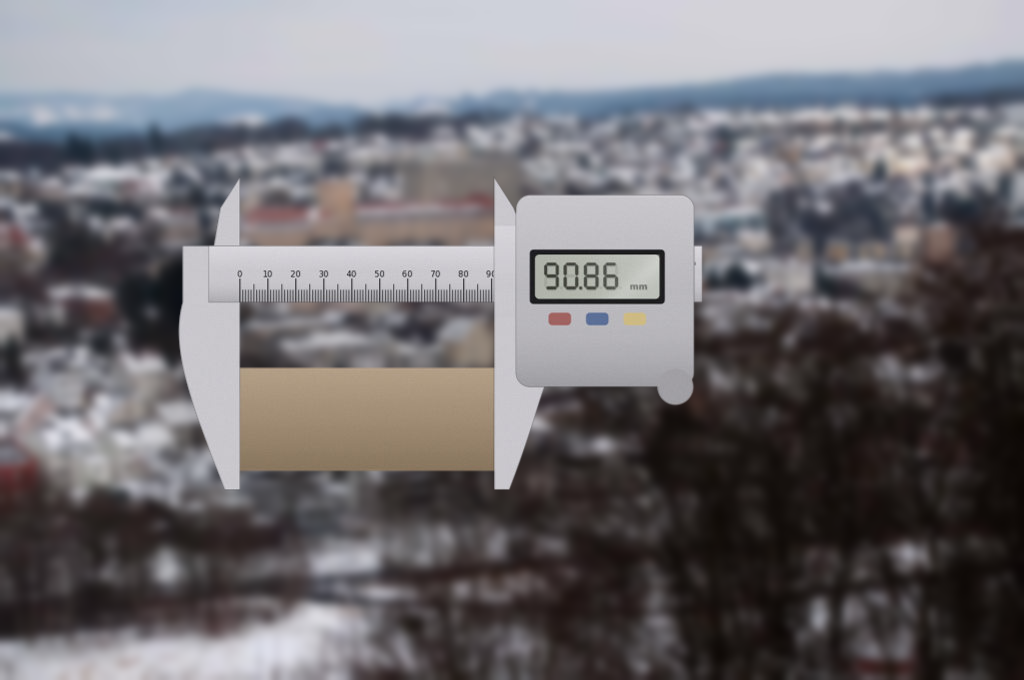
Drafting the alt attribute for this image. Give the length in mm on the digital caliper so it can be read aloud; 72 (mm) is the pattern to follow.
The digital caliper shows 90.86 (mm)
